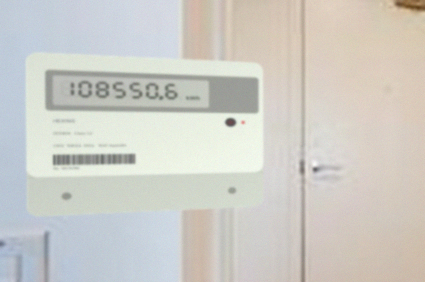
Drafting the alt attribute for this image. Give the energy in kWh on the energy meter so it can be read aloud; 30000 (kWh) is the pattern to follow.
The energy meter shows 108550.6 (kWh)
